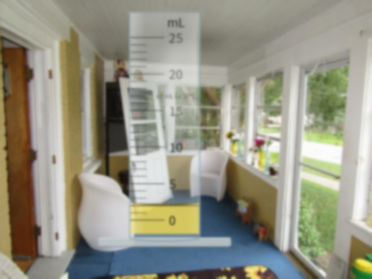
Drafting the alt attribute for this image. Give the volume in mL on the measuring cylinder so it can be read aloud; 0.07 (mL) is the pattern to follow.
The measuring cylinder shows 2 (mL)
